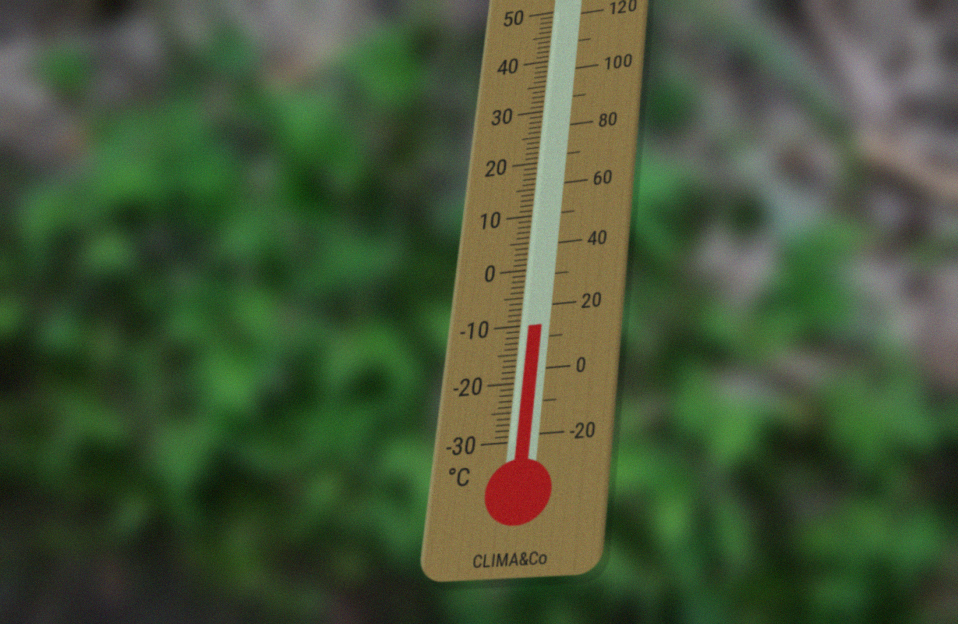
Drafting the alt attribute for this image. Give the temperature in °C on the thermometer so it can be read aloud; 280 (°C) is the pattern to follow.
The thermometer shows -10 (°C)
